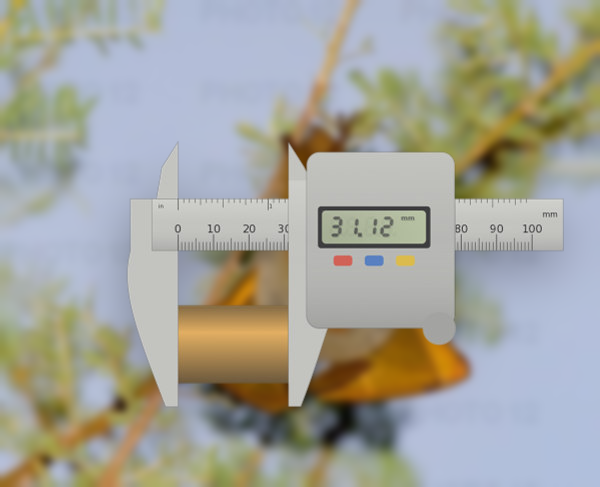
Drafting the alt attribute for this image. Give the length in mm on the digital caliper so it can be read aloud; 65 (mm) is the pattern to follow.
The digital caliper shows 31.12 (mm)
